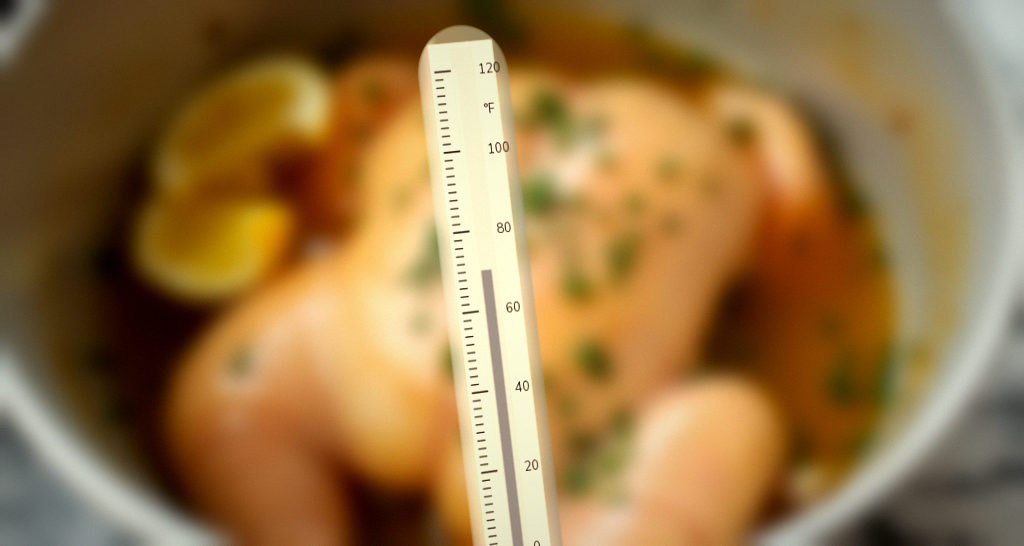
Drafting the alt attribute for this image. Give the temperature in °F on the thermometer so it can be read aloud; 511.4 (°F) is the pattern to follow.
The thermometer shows 70 (°F)
